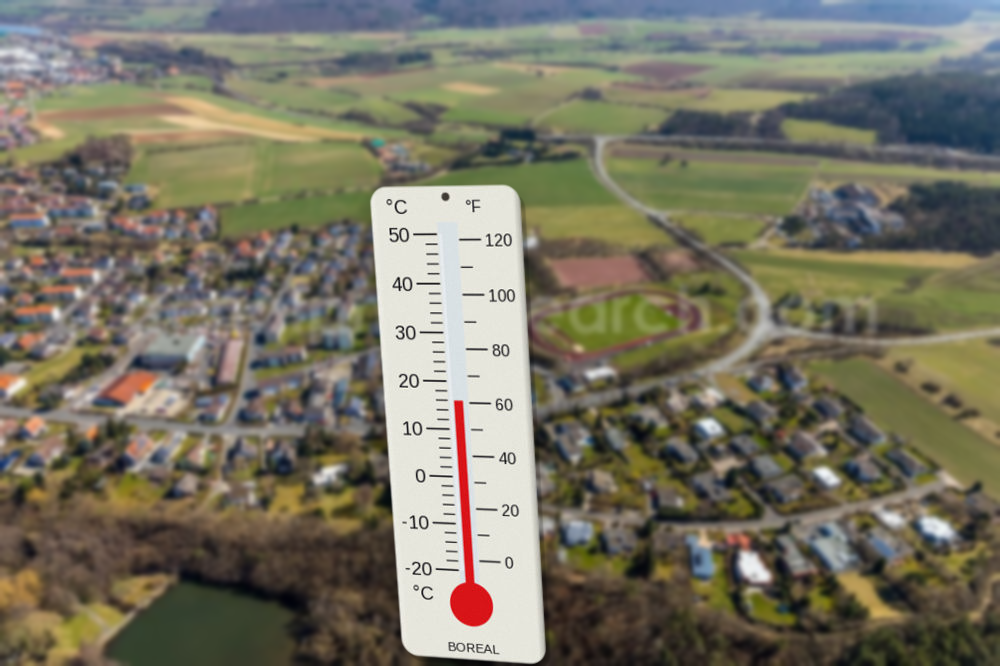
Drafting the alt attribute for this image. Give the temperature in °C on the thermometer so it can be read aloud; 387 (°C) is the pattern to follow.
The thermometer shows 16 (°C)
